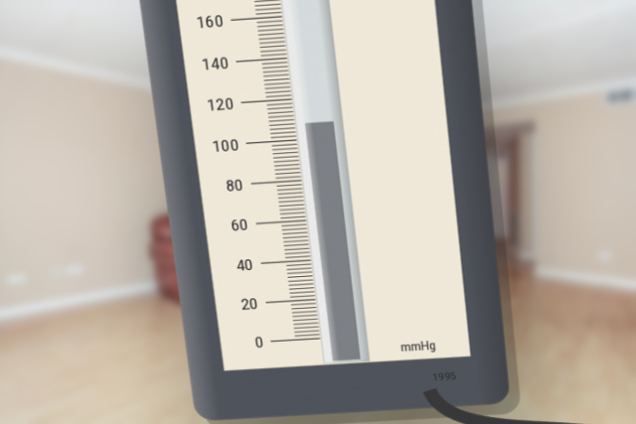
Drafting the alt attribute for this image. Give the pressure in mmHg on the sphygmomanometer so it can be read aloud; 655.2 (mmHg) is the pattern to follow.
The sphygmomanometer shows 108 (mmHg)
